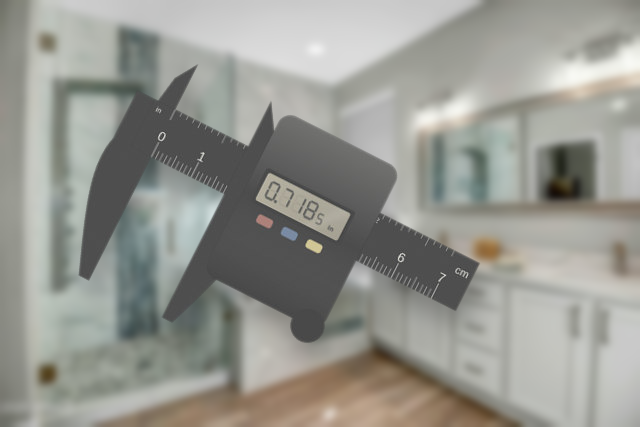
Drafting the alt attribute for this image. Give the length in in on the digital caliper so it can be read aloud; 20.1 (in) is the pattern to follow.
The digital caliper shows 0.7185 (in)
